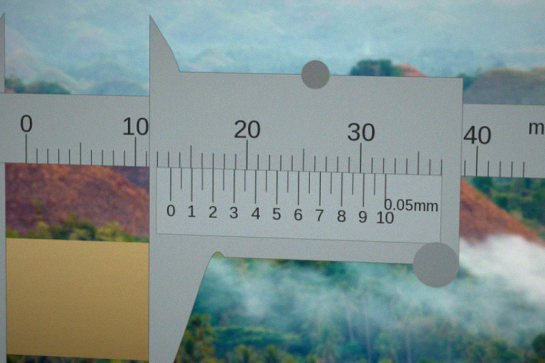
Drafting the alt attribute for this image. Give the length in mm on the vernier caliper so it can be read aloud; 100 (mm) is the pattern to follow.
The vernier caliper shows 13.2 (mm)
